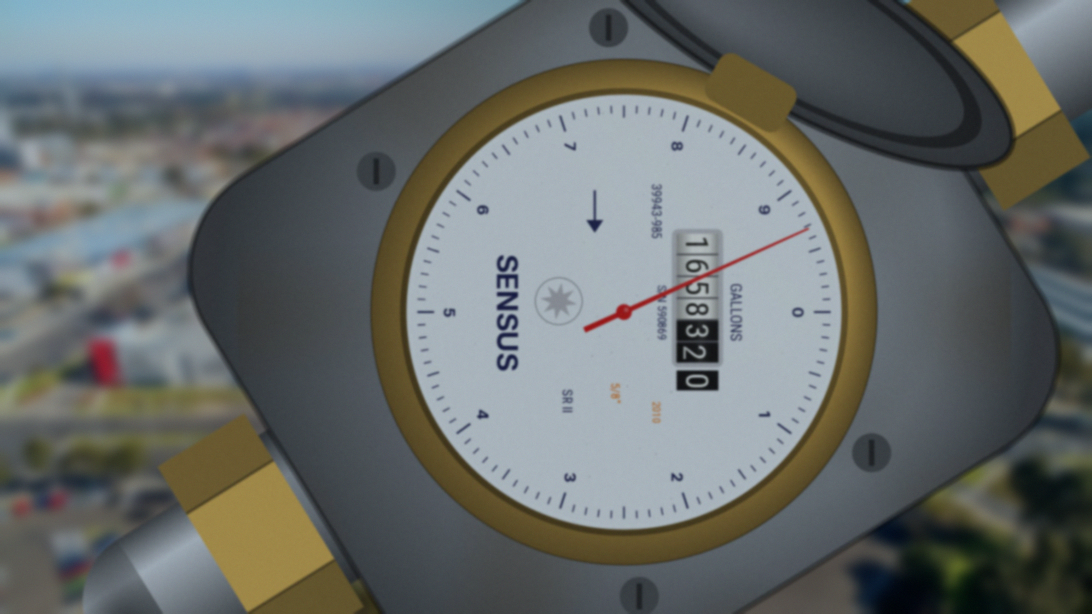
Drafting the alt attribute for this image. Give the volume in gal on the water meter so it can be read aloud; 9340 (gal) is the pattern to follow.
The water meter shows 1658319.3 (gal)
